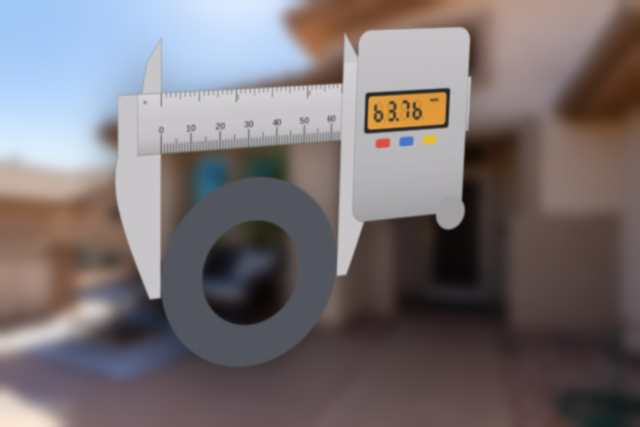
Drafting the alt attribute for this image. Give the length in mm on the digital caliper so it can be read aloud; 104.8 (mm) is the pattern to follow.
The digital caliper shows 63.76 (mm)
